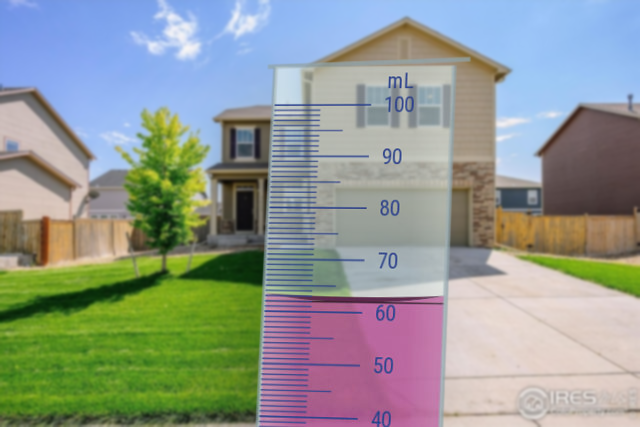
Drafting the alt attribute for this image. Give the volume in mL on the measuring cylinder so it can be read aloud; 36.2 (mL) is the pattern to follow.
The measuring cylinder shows 62 (mL)
